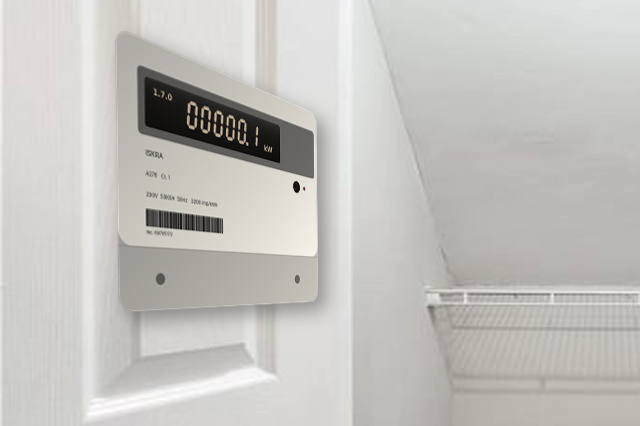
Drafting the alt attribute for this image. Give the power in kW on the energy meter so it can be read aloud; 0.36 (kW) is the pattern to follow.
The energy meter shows 0.1 (kW)
